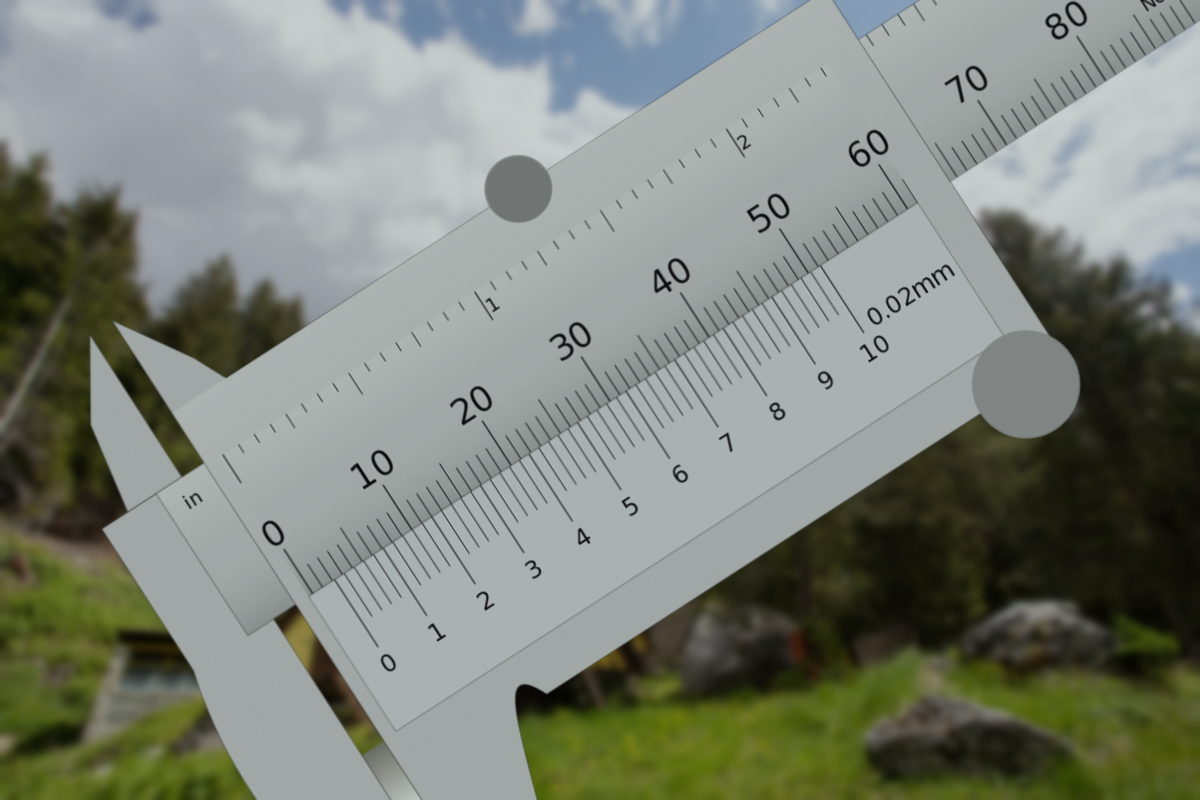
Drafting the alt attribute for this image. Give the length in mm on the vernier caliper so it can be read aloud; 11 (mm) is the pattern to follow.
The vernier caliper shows 2.2 (mm)
